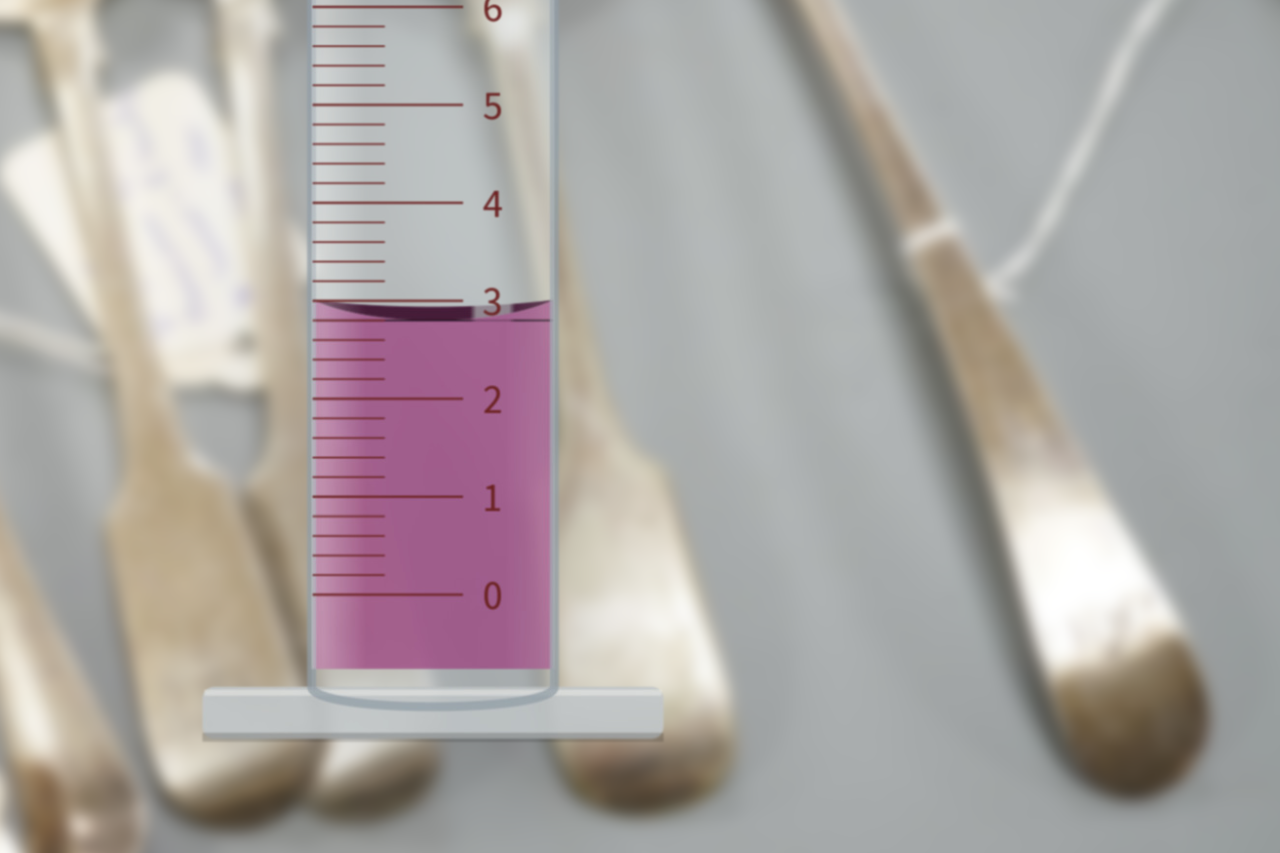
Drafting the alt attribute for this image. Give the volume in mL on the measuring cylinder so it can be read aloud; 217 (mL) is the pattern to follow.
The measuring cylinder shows 2.8 (mL)
